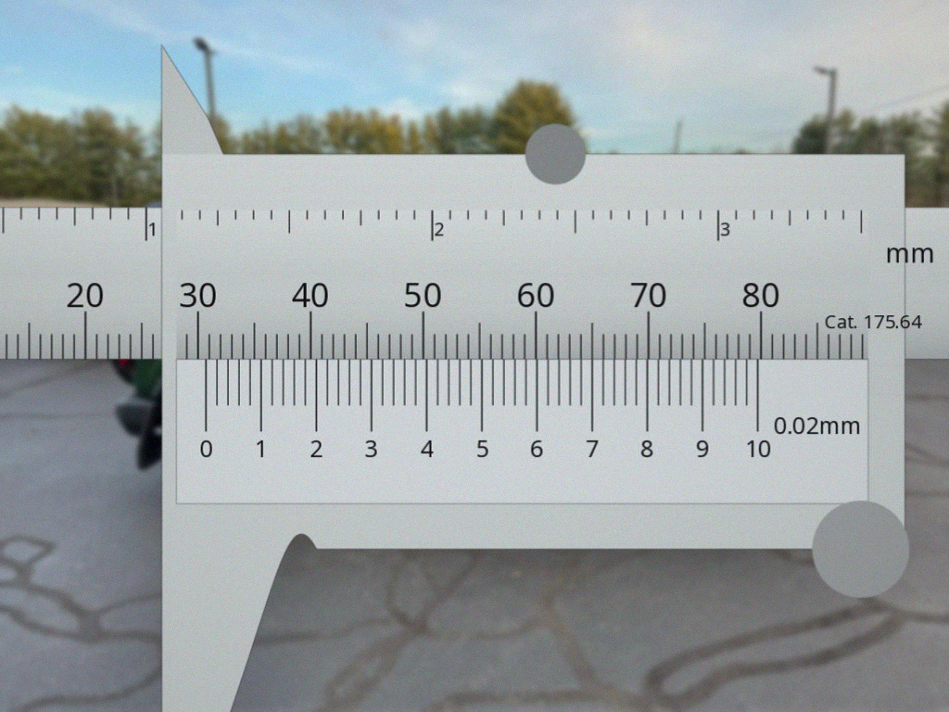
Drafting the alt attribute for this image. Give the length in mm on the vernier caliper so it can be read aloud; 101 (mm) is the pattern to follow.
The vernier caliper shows 30.7 (mm)
